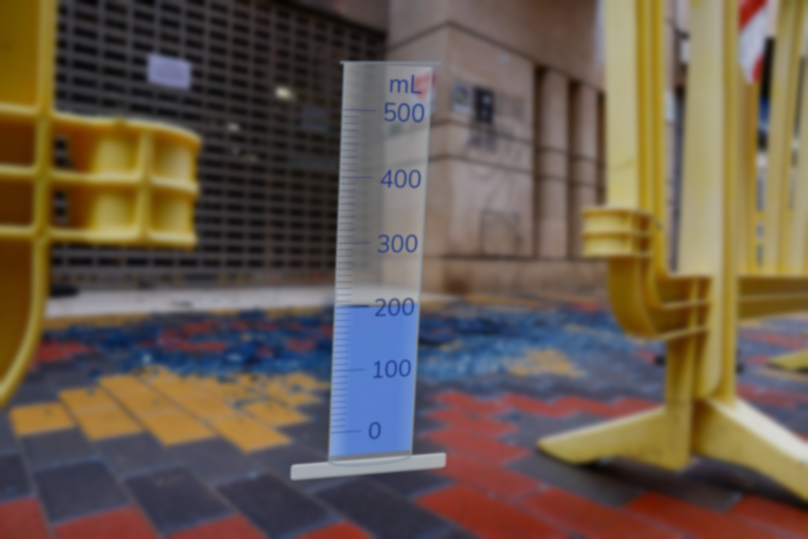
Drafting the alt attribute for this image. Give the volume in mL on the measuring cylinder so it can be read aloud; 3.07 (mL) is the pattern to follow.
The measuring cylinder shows 200 (mL)
